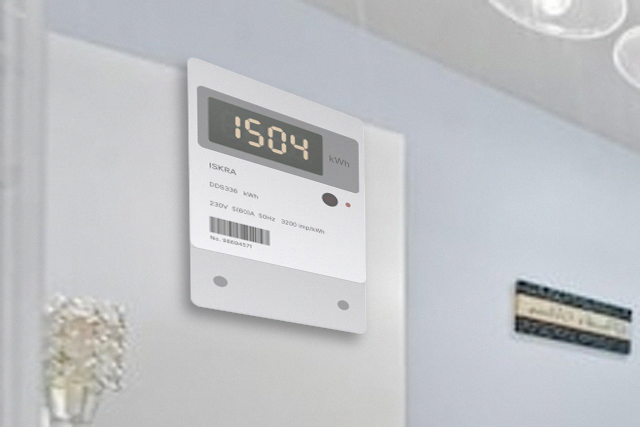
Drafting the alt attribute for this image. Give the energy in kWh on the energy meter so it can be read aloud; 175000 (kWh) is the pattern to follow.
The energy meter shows 1504 (kWh)
